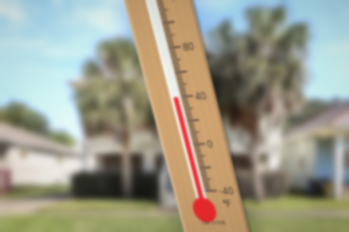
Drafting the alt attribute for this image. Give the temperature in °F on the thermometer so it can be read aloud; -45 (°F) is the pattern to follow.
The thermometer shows 40 (°F)
